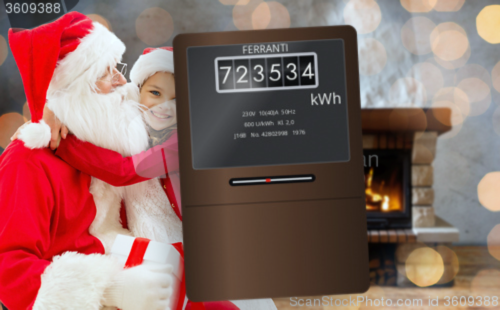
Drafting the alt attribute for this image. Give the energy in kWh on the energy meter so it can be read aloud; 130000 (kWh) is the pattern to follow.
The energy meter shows 723534 (kWh)
